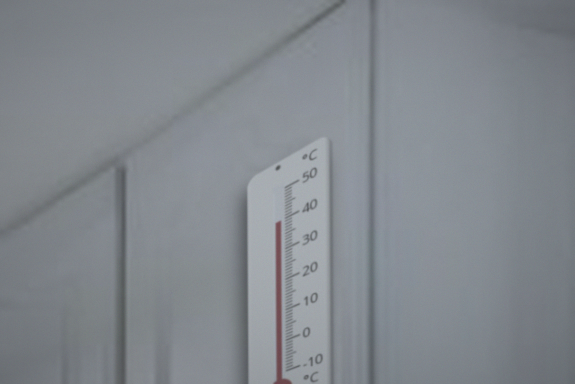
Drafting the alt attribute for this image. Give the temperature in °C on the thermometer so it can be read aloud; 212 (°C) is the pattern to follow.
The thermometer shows 40 (°C)
